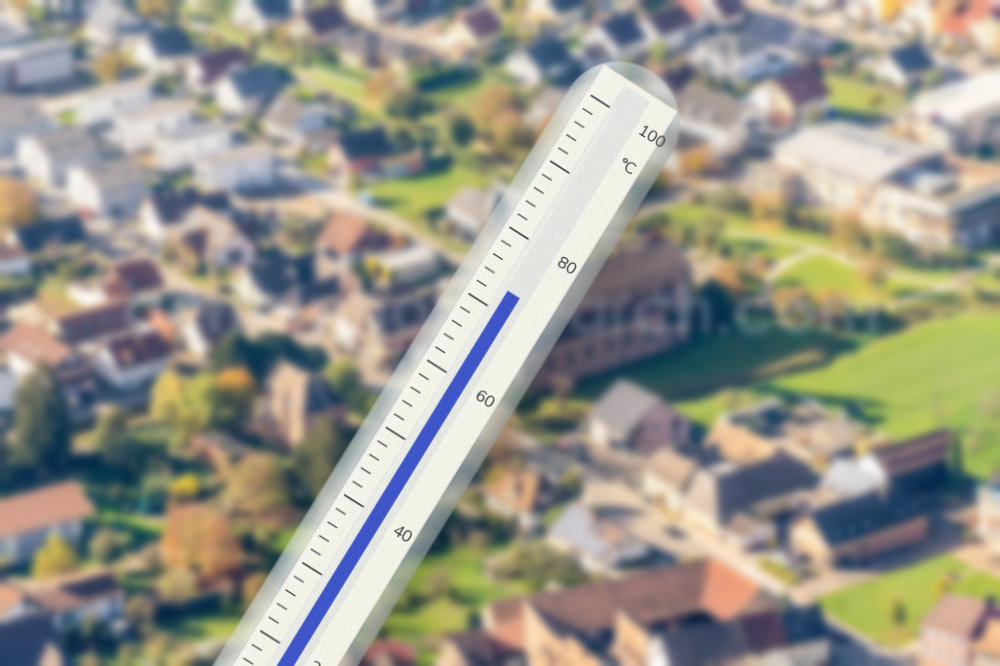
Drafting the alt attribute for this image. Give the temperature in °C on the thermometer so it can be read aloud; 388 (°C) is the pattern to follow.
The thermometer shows 73 (°C)
